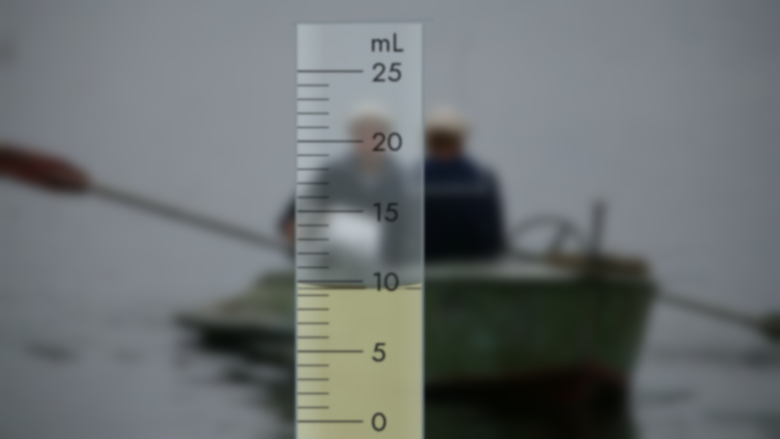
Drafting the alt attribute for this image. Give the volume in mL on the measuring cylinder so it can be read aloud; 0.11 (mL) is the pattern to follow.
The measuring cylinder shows 9.5 (mL)
